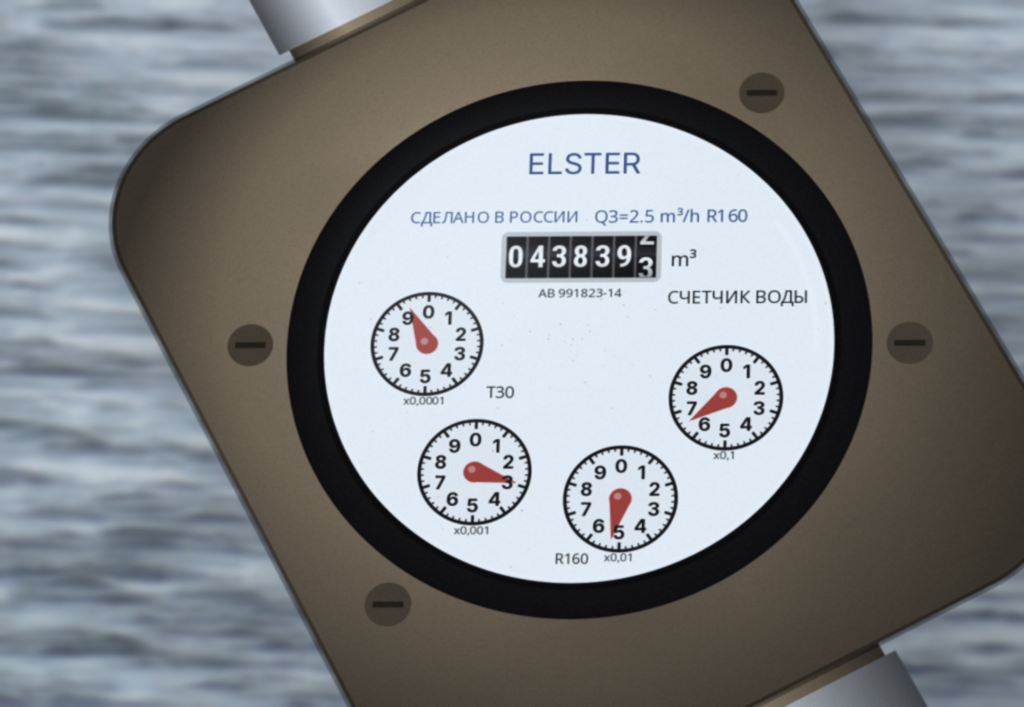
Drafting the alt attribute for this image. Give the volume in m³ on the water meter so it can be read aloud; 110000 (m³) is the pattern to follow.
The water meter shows 438392.6529 (m³)
